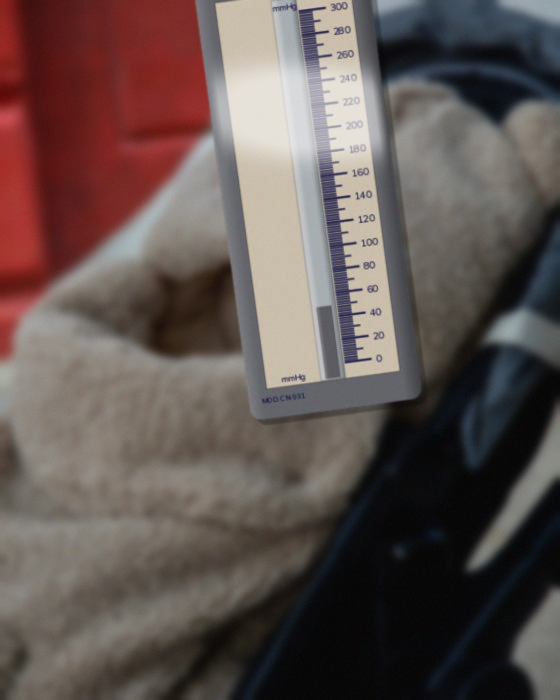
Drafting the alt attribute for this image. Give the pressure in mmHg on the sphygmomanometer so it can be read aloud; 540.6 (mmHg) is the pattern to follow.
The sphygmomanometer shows 50 (mmHg)
